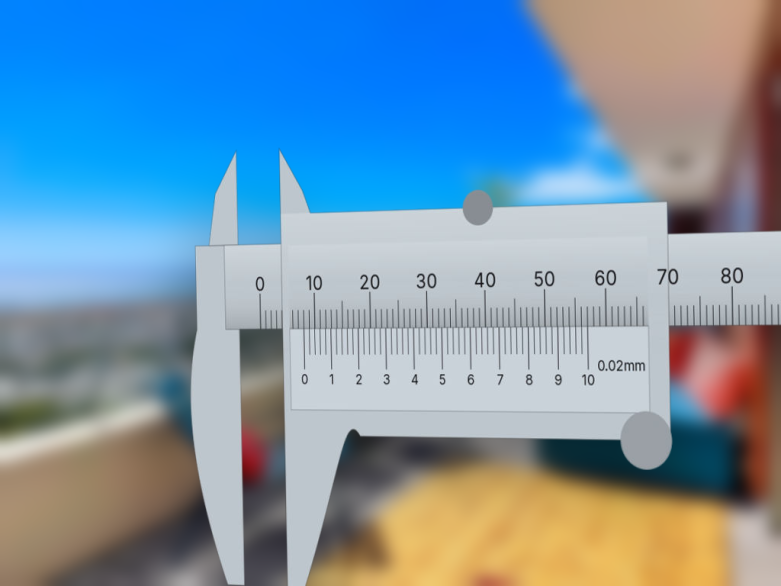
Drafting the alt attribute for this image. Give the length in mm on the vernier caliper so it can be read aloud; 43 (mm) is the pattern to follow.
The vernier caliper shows 8.0 (mm)
